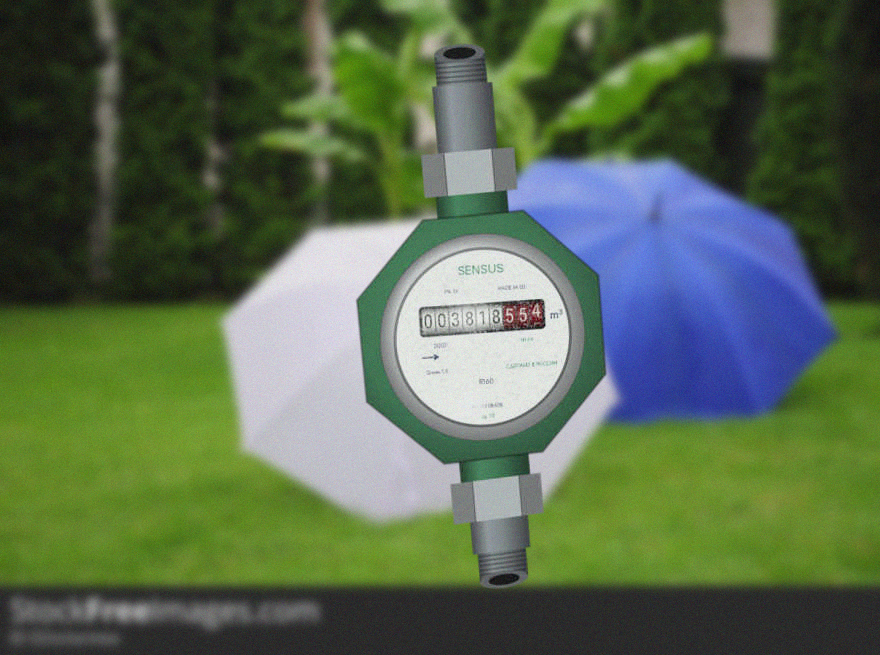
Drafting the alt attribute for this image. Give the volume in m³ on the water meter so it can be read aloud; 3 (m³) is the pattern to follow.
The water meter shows 3818.554 (m³)
